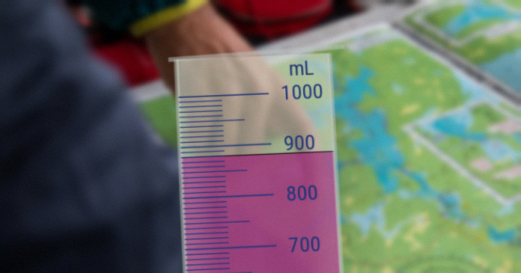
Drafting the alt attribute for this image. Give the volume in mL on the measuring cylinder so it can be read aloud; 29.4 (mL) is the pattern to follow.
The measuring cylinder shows 880 (mL)
